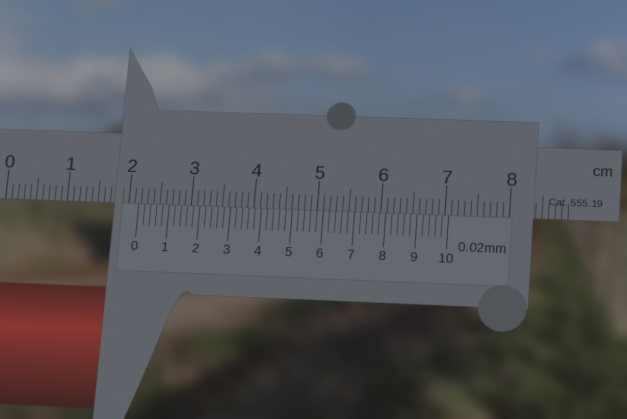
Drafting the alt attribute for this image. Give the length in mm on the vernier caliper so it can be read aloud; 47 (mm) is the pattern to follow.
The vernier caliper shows 21.6 (mm)
